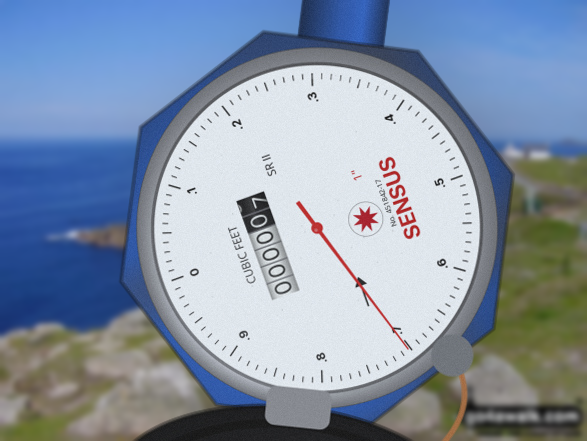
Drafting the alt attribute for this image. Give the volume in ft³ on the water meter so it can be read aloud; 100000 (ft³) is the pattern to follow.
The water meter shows 6.70 (ft³)
